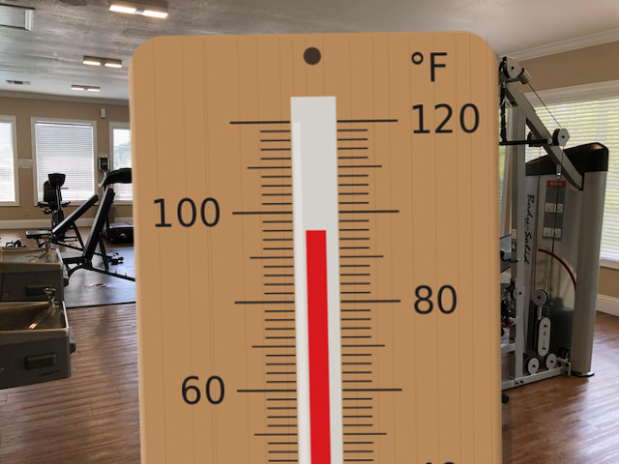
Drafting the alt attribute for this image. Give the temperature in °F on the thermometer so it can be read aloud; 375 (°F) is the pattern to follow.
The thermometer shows 96 (°F)
